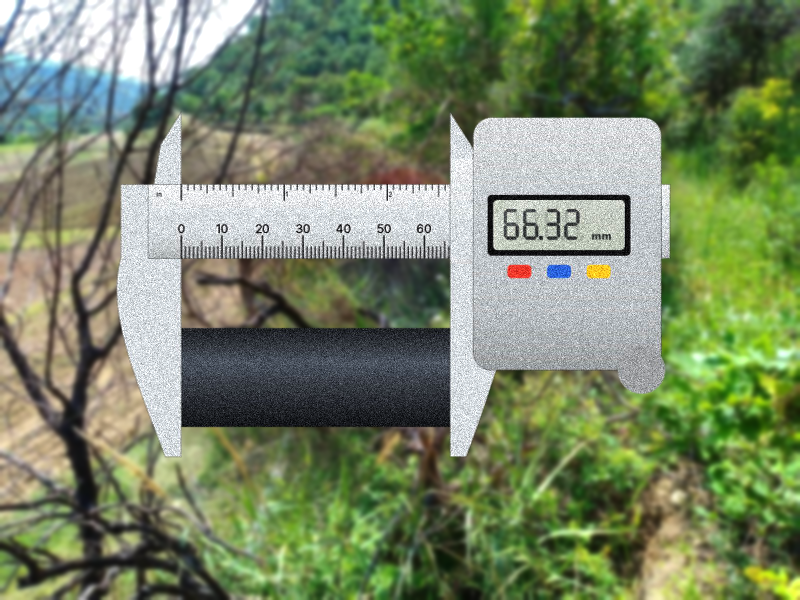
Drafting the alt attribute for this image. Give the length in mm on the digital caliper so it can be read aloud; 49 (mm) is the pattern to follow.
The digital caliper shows 66.32 (mm)
